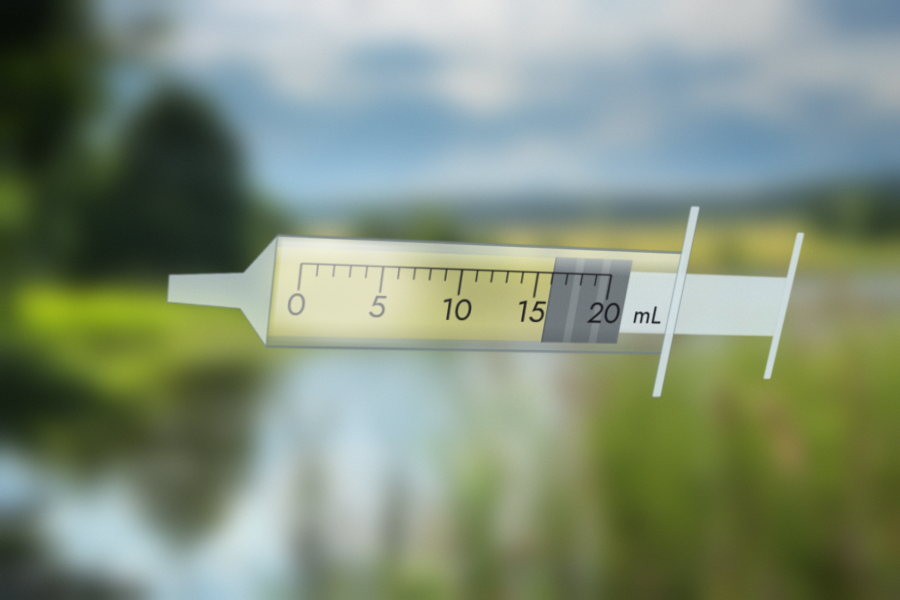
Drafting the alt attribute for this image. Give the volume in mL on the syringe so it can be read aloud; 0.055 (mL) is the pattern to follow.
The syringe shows 16 (mL)
